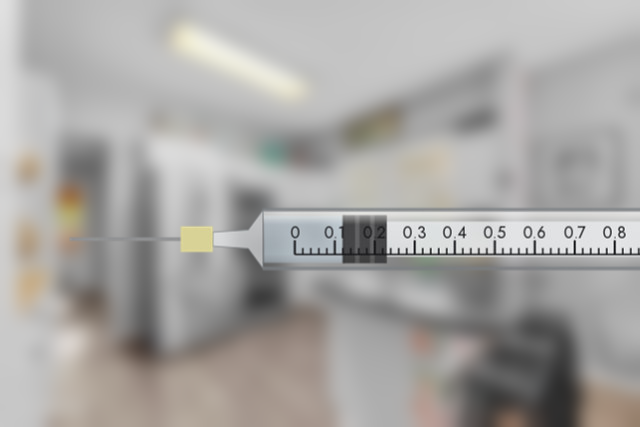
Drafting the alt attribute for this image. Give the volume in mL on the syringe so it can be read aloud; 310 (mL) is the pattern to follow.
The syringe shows 0.12 (mL)
